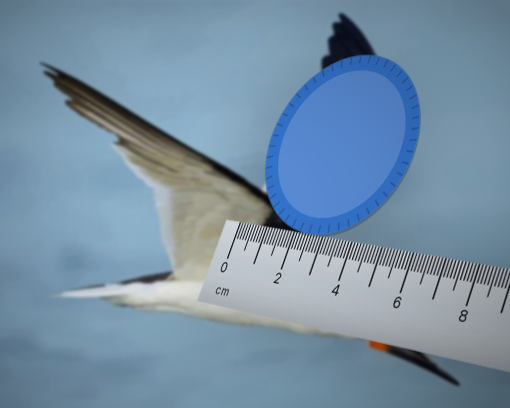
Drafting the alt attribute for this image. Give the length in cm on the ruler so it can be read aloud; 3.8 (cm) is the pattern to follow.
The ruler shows 5 (cm)
